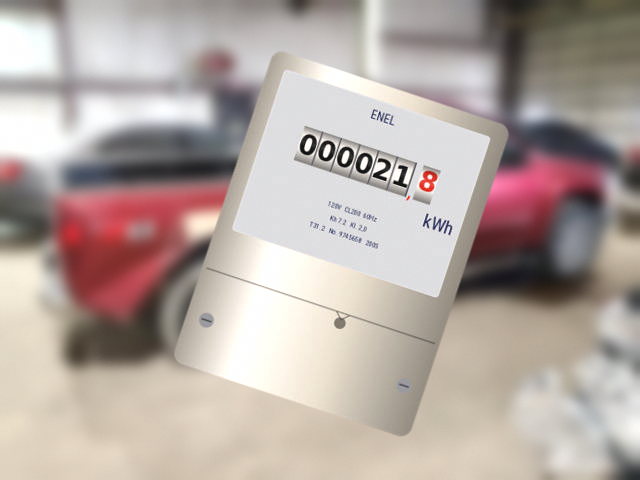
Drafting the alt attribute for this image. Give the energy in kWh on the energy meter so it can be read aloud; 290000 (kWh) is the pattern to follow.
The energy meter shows 21.8 (kWh)
